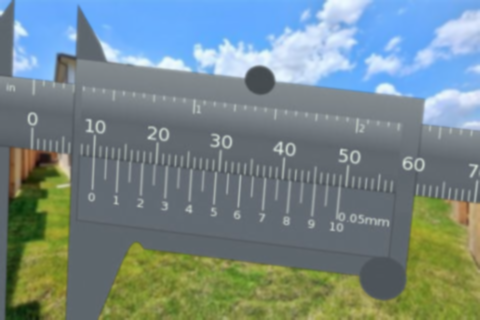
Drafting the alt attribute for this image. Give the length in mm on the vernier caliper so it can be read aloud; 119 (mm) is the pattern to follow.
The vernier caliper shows 10.0 (mm)
